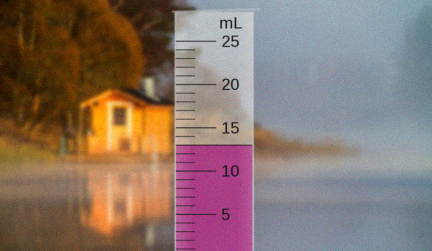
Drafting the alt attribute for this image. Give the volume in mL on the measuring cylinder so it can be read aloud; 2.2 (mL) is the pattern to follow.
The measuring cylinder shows 13 (mL)
